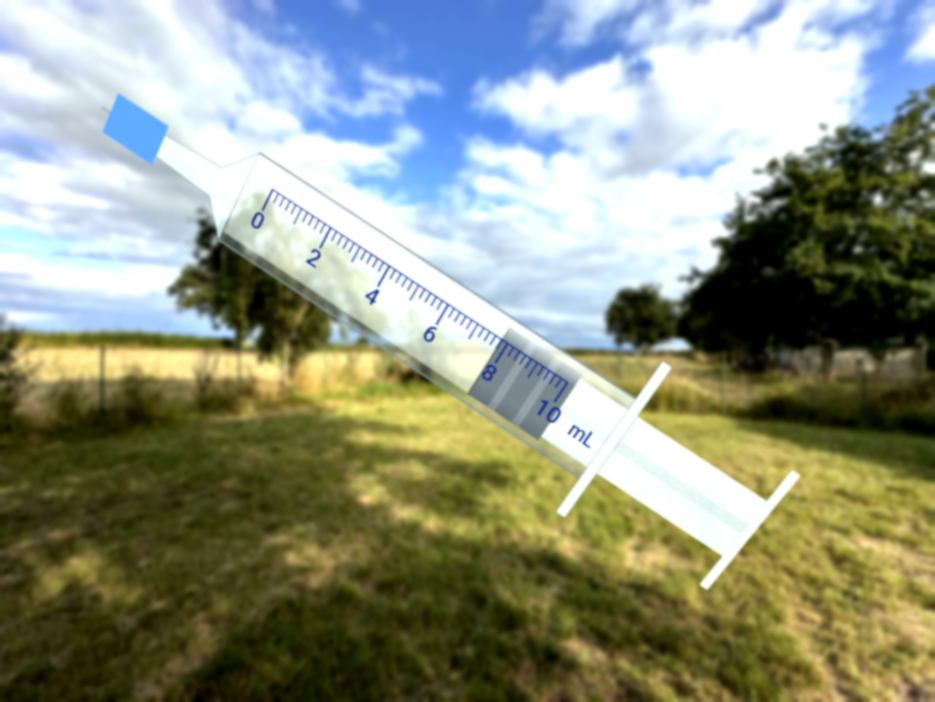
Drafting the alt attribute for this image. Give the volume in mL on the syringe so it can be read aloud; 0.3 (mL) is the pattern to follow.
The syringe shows 7.8 (mL)
